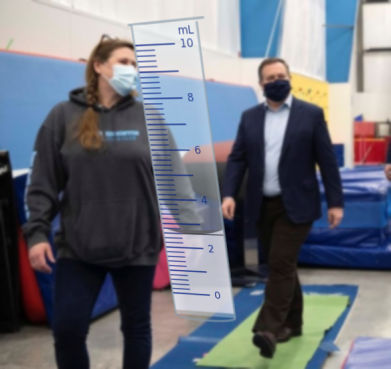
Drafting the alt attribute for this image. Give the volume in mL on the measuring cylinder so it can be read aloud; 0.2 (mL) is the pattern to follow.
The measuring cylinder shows 2.6 (mL)
